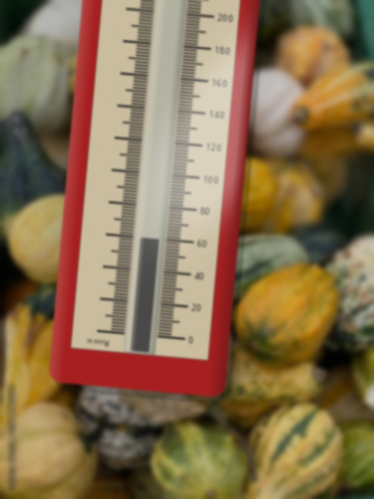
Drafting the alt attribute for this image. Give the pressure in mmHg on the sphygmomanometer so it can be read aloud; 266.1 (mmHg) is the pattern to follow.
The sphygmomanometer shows 60 (mmHg)
